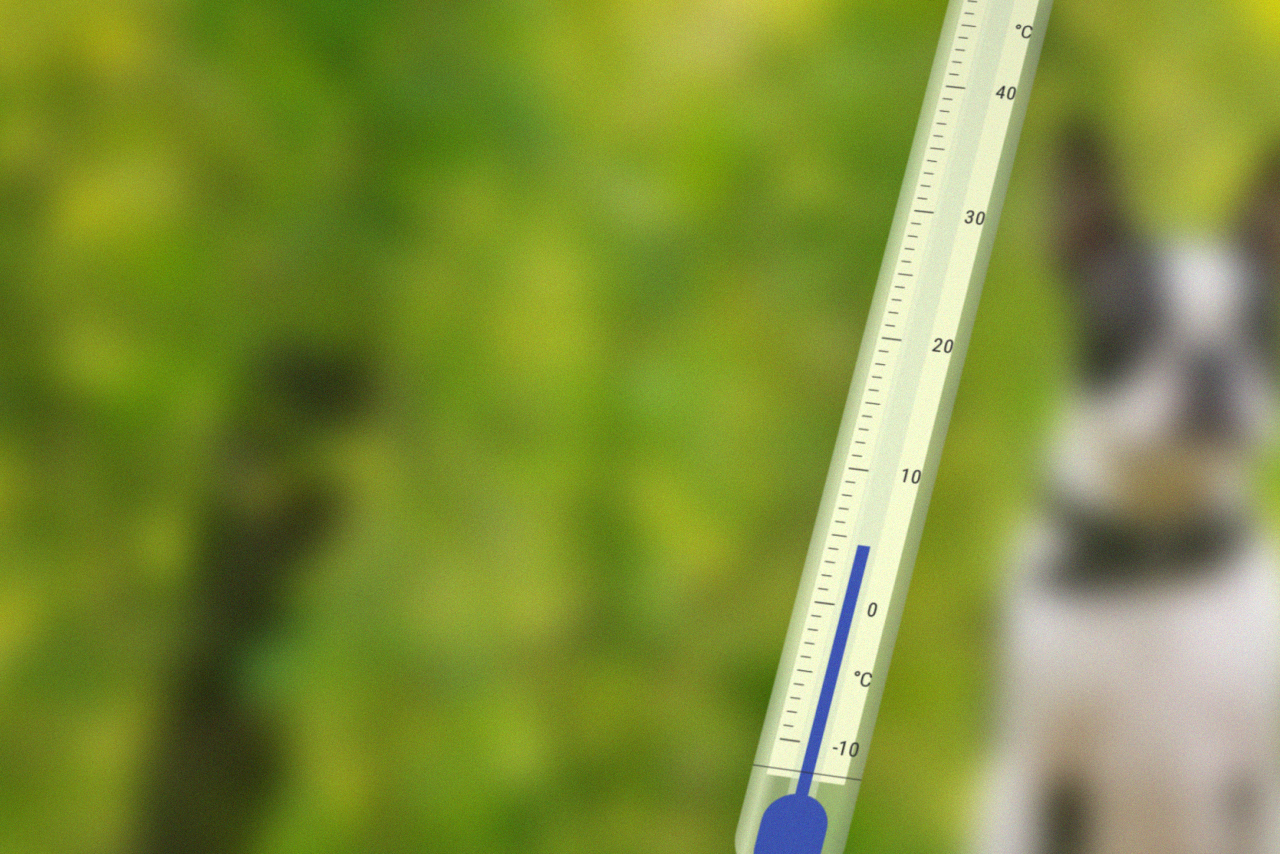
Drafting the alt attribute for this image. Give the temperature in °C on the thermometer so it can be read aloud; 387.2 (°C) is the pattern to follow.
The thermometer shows 4.5 (°C)
